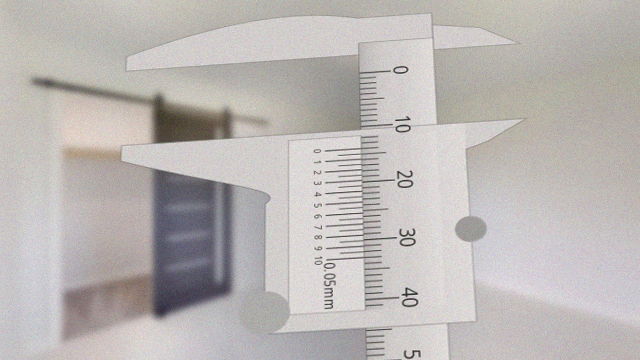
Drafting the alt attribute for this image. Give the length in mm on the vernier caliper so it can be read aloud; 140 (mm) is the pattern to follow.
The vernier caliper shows 14.0 (mm)
